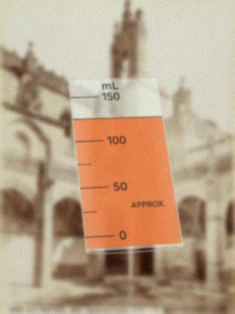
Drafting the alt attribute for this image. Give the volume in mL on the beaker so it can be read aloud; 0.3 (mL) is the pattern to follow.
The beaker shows 125 (mL)
